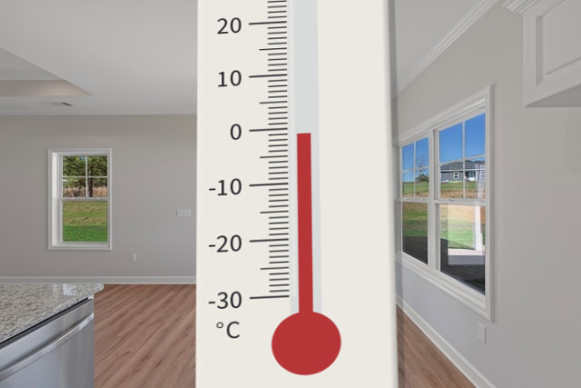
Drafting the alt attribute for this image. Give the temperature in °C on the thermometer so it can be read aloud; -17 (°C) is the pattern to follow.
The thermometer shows -1 (°C)
